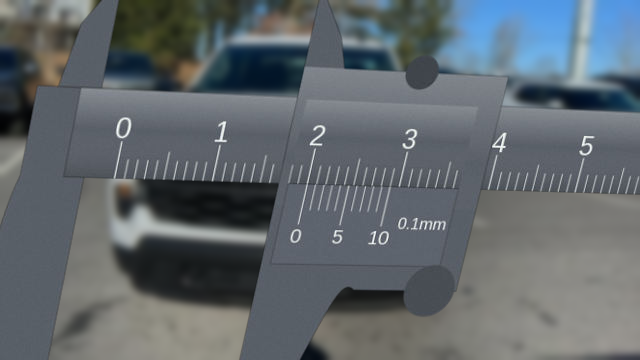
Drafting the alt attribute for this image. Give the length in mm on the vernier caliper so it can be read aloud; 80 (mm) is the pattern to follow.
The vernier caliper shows 20.0 (mm)
